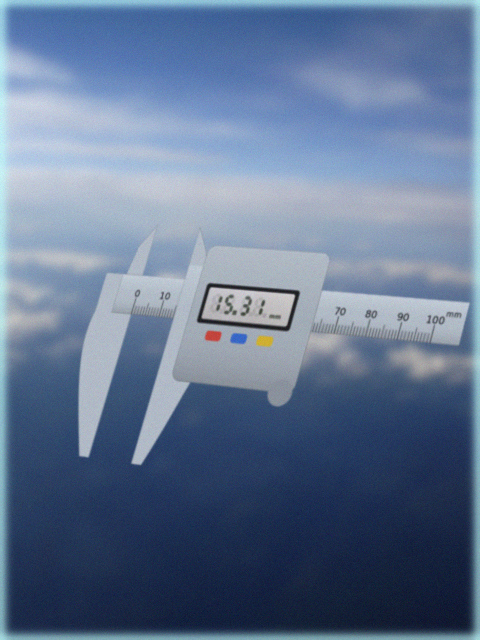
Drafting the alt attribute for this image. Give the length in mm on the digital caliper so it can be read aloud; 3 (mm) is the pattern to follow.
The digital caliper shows 15.31 (mm)
